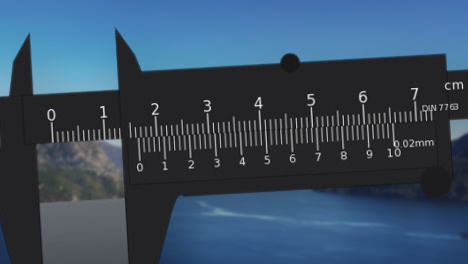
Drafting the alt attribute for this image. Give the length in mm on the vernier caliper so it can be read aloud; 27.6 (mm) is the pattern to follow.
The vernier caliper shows 16.5 (mm)
